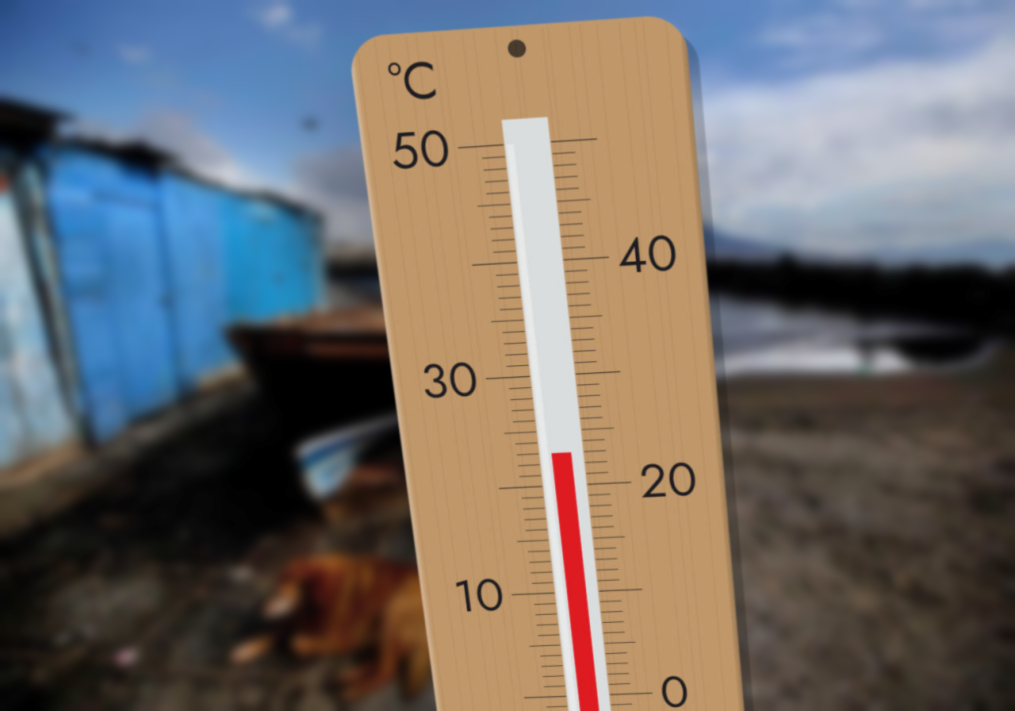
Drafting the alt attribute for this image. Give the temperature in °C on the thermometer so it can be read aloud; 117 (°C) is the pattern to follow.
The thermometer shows 23 (°C)
